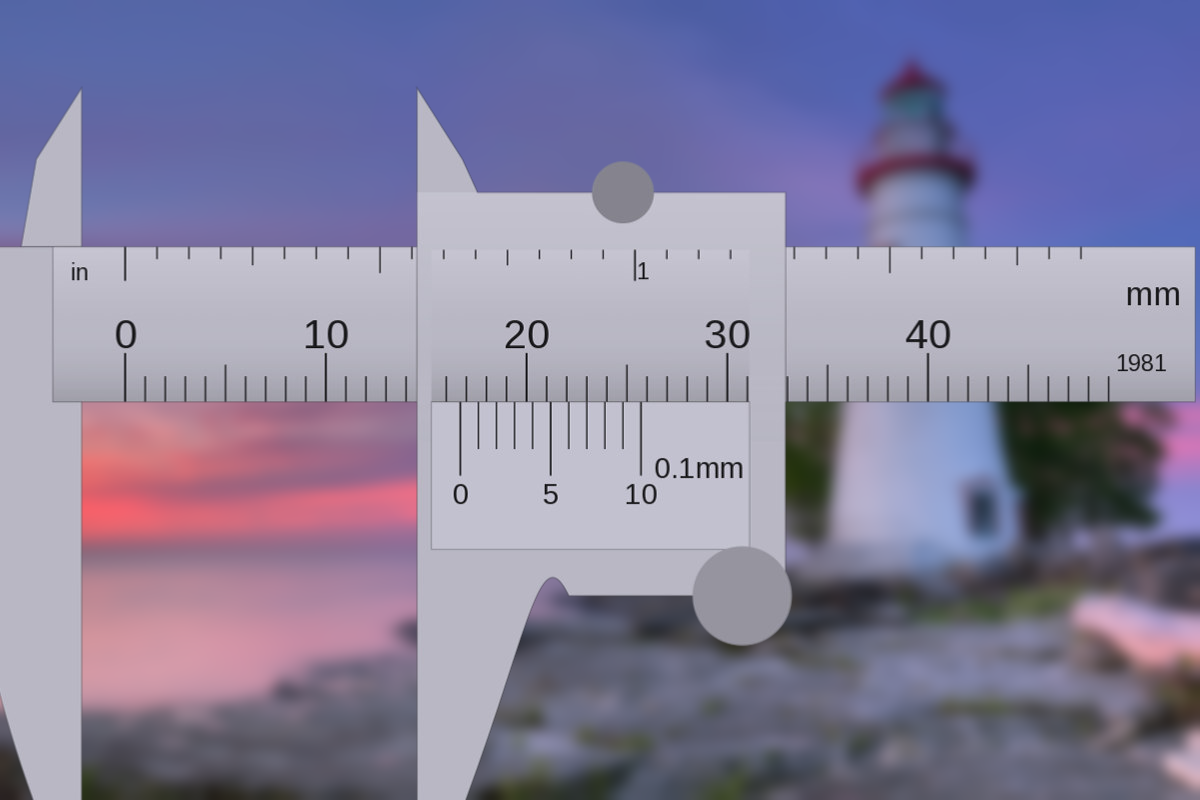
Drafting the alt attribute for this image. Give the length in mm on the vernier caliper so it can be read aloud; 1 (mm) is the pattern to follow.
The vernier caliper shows 16.7 (mm)
